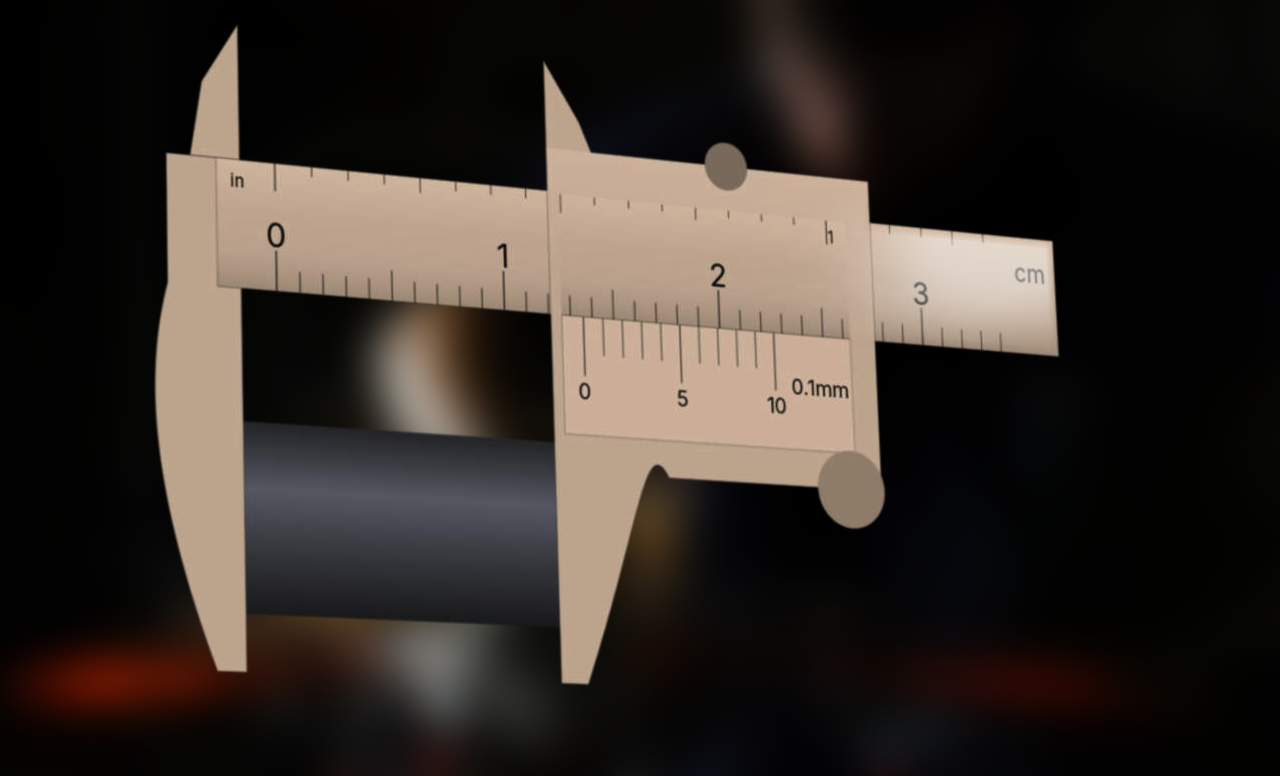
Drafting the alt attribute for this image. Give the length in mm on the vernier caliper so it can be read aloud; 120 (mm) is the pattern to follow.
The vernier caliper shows 13.6 (mm)
